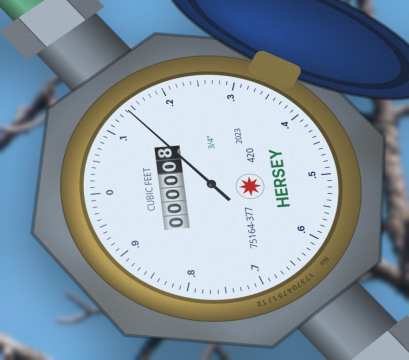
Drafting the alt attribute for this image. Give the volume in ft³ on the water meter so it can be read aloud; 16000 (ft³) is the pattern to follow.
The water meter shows 8.14 (ft³)
